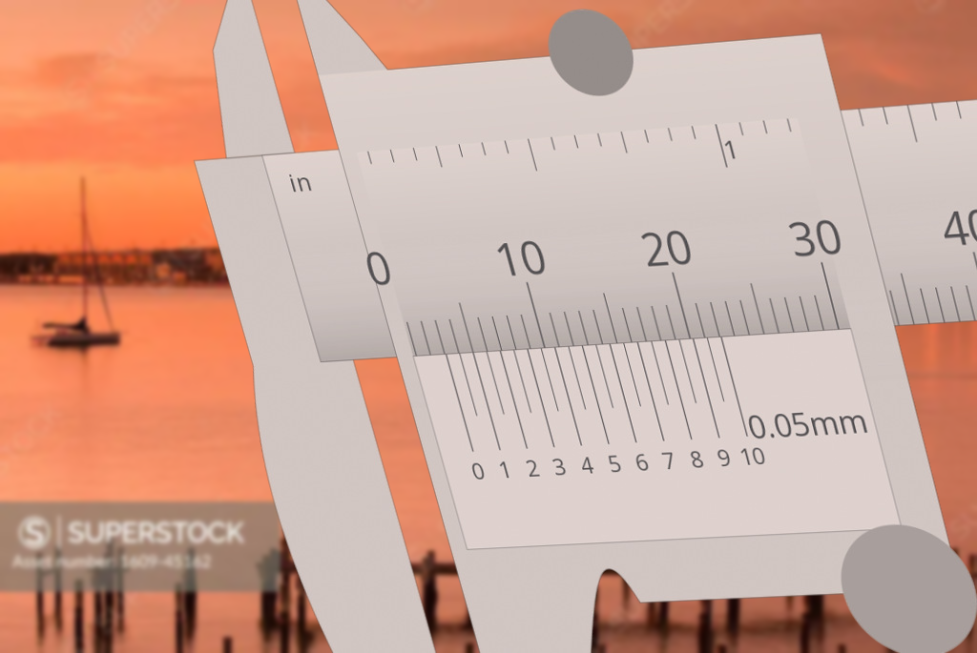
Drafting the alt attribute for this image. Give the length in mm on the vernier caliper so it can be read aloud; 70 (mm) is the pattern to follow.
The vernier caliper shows 3.1 (mm)
